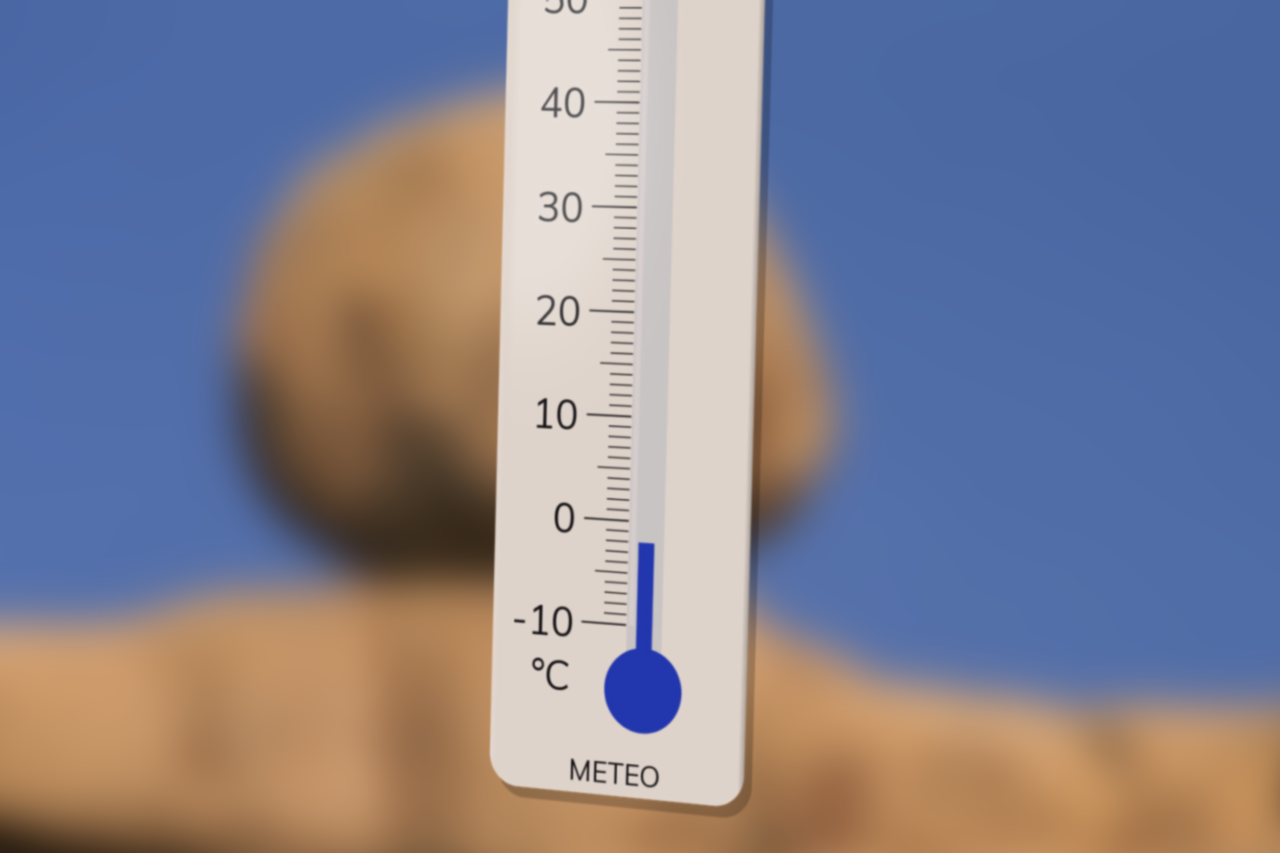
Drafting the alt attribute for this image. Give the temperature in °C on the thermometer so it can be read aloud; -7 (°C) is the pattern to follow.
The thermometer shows -2 (°C)
